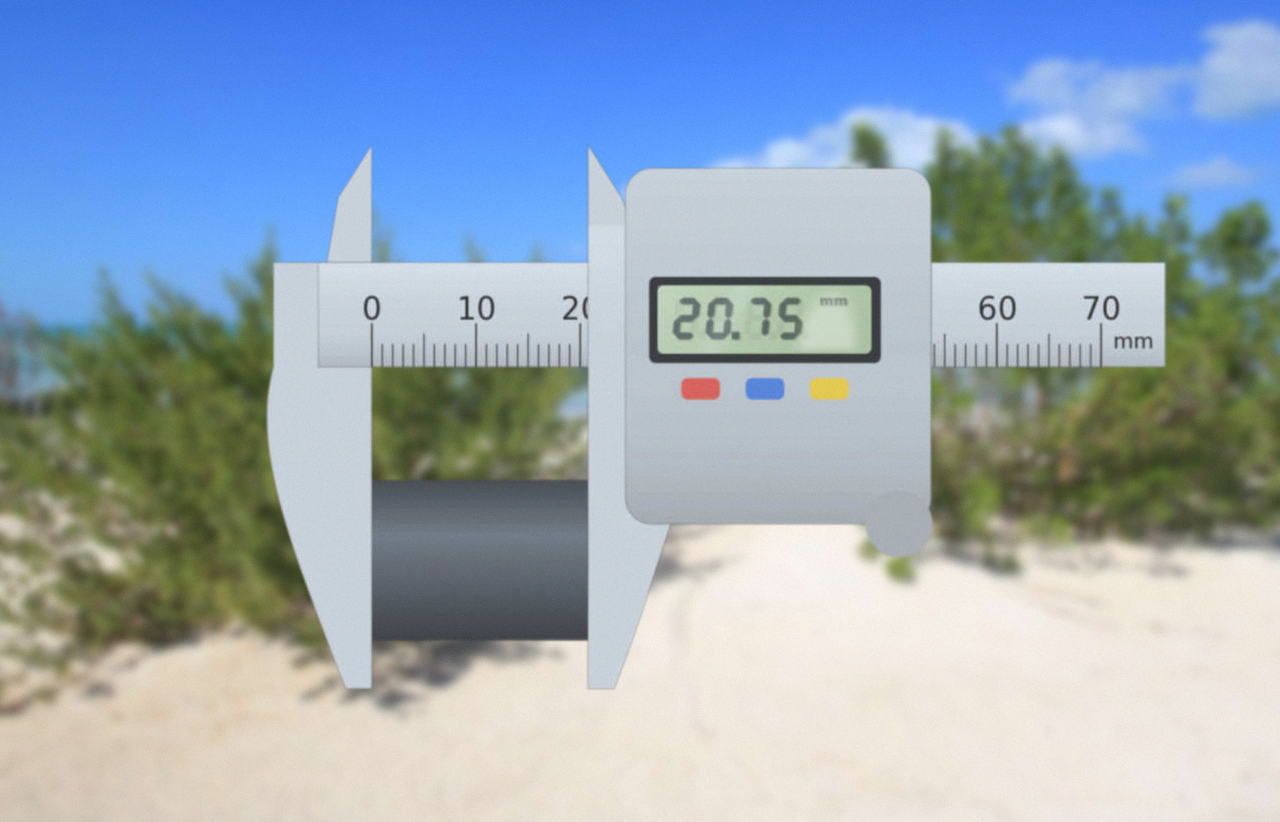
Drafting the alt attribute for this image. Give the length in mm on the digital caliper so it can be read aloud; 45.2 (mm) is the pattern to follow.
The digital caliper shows 20.75 (mm)
